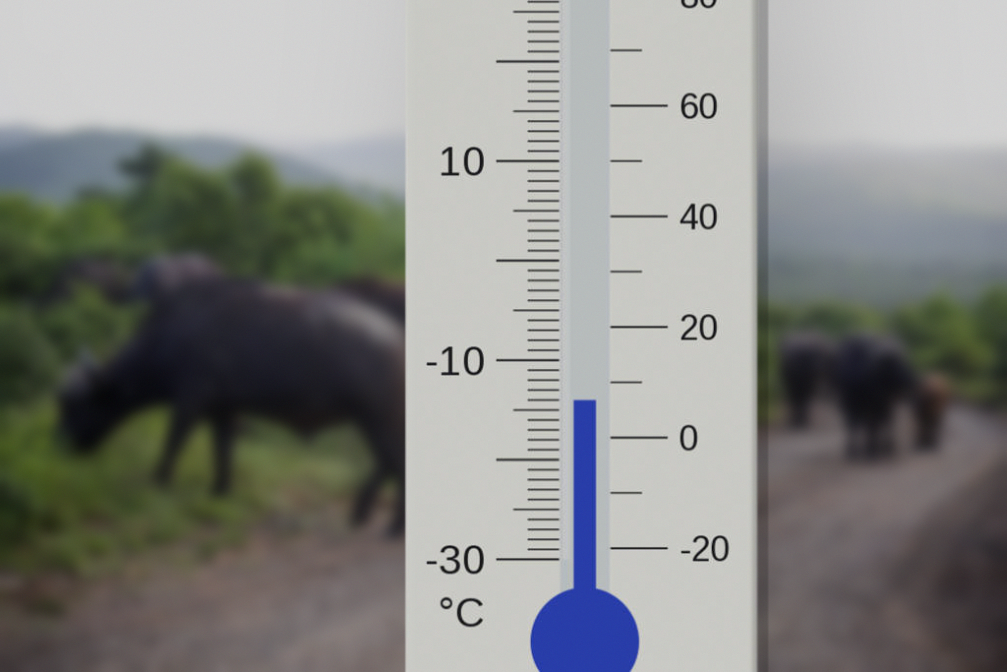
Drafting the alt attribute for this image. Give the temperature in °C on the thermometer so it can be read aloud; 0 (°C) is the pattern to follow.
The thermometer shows -14 (°C)
